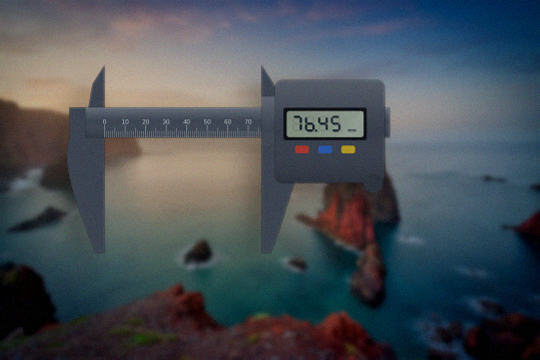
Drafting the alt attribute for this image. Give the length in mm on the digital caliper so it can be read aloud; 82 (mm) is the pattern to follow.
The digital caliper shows 76.45 (mm)
